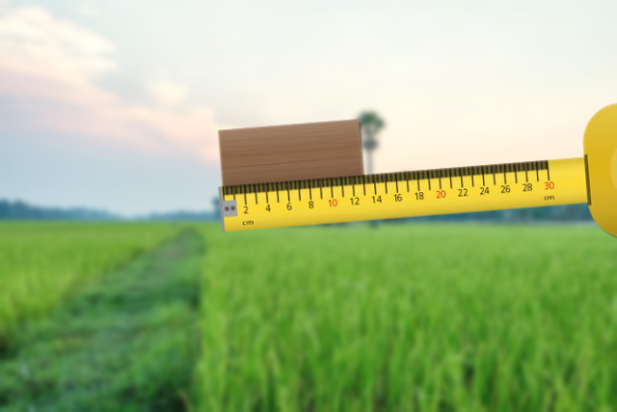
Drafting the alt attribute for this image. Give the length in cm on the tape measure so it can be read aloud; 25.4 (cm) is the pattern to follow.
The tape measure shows 13 (cm)
